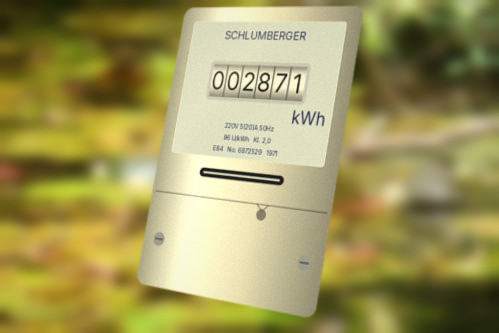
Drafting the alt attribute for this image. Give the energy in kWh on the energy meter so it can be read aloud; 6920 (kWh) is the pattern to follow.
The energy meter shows 2871 (kWh)
